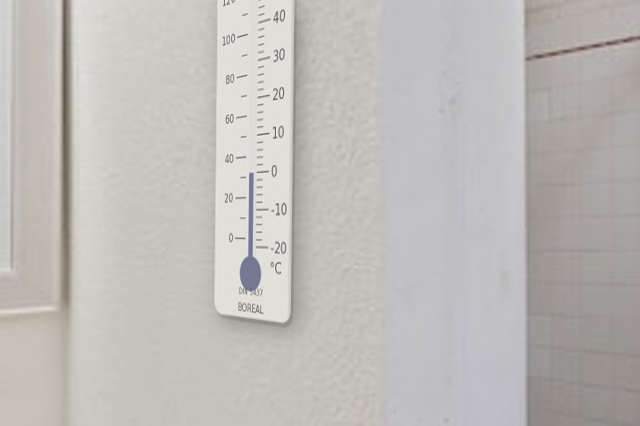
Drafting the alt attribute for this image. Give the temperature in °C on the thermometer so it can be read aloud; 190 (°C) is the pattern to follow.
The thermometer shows 0 (°C)
